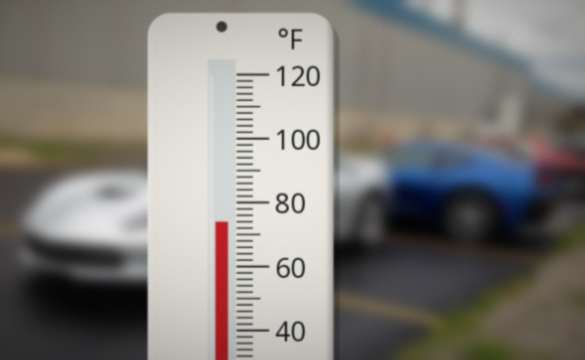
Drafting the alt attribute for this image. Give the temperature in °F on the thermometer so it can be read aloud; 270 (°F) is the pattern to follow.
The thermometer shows 74 (°F)
